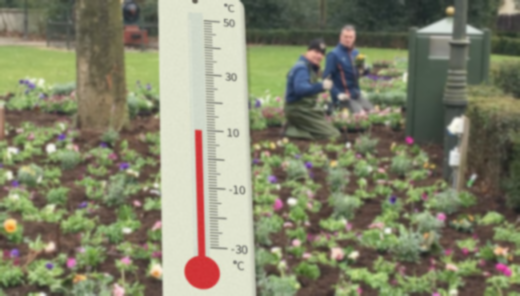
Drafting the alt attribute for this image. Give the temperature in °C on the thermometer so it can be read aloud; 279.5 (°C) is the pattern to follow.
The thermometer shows 10 (°C)
